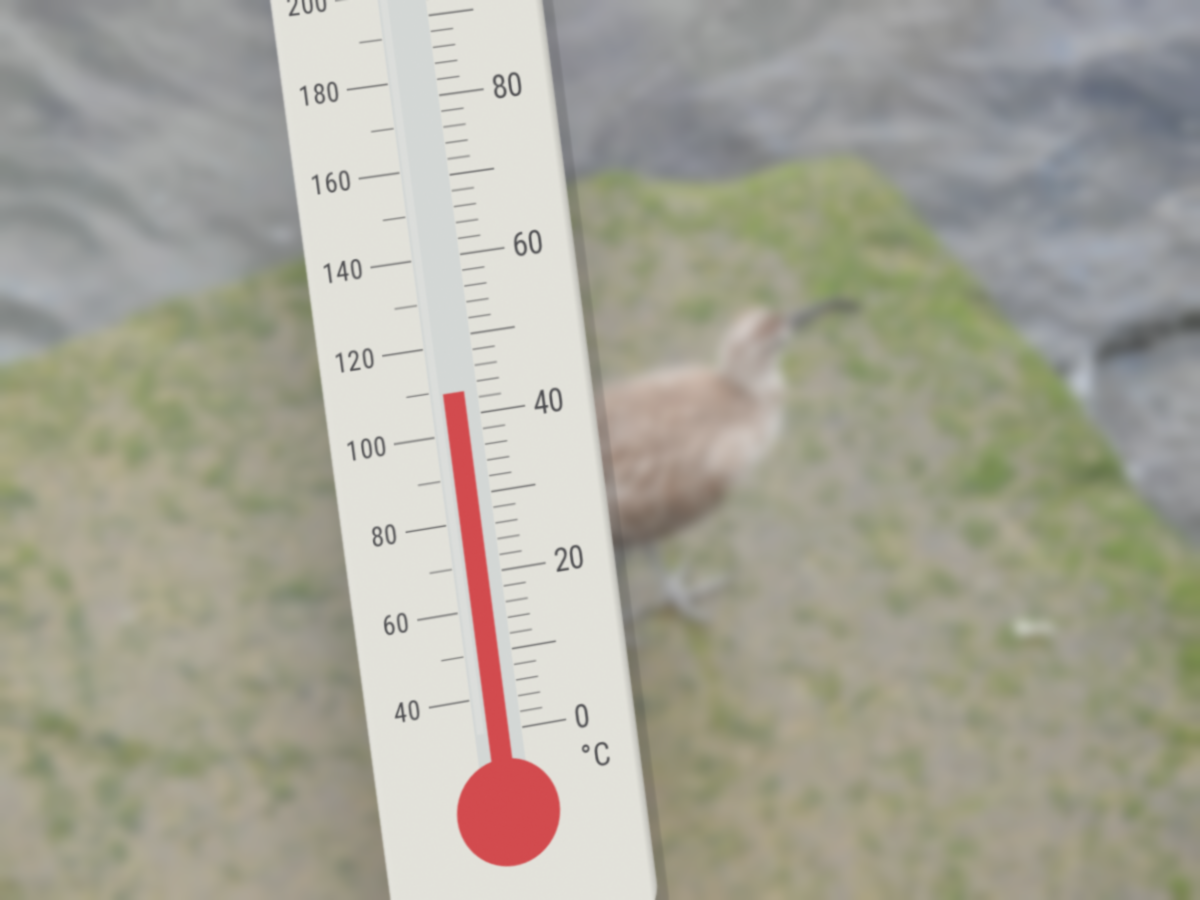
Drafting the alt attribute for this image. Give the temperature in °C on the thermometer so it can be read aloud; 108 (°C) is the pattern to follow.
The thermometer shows 43 (°C)
